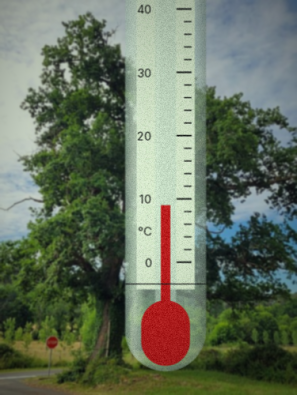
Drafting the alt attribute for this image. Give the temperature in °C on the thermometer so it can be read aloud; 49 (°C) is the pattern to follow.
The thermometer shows 9 (°C)
